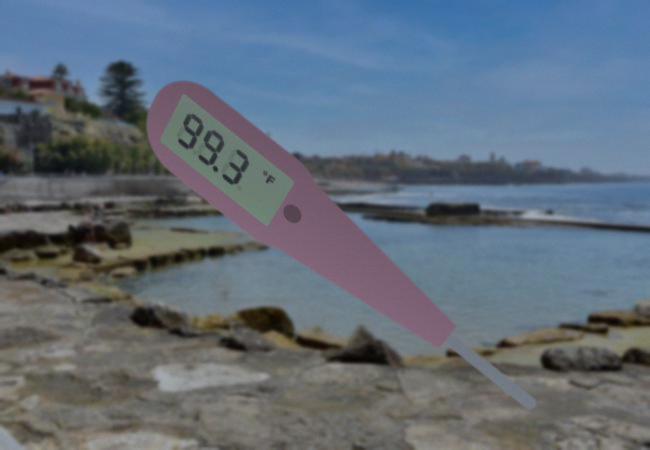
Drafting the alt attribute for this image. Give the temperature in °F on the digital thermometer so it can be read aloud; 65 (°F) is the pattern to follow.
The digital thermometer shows 99.3 (°F)
